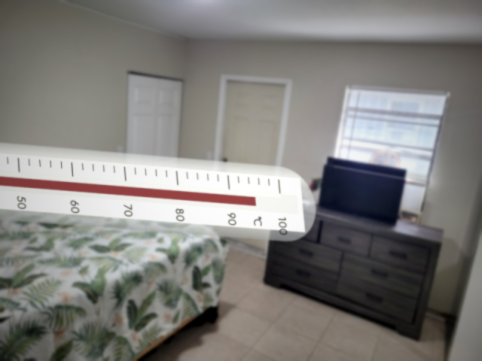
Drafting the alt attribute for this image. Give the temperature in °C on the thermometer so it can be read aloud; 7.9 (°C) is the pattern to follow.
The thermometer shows 95 (°C)
